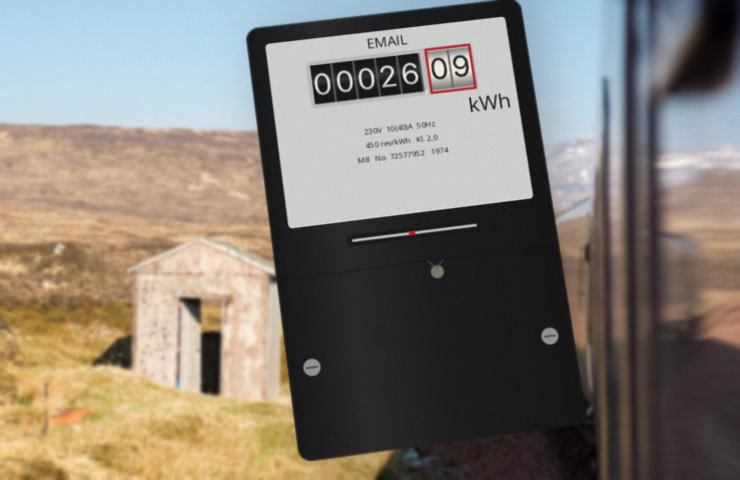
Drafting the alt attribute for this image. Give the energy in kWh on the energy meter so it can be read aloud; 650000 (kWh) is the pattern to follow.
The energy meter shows 26.09 (kWh)
